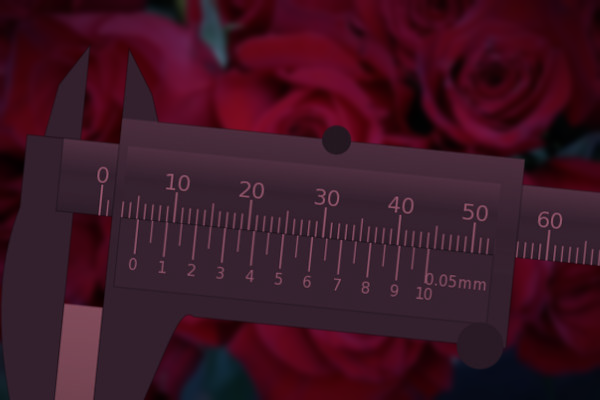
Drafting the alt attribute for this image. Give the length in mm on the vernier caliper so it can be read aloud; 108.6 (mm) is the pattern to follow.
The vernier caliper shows 5.2 (mm)
